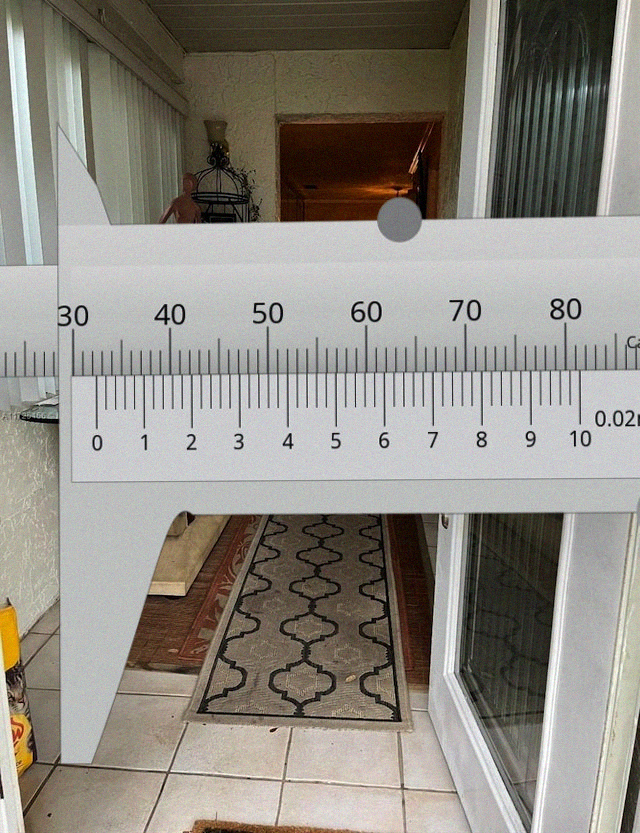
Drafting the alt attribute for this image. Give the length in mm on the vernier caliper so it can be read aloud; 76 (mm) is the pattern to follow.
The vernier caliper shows 32.4 (mm)
